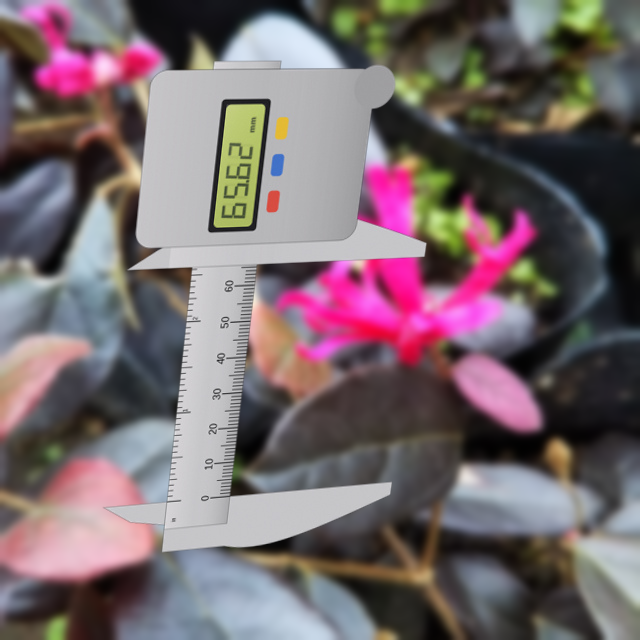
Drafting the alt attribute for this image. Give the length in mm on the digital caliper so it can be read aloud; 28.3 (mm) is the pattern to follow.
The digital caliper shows 65.62 (mm)
